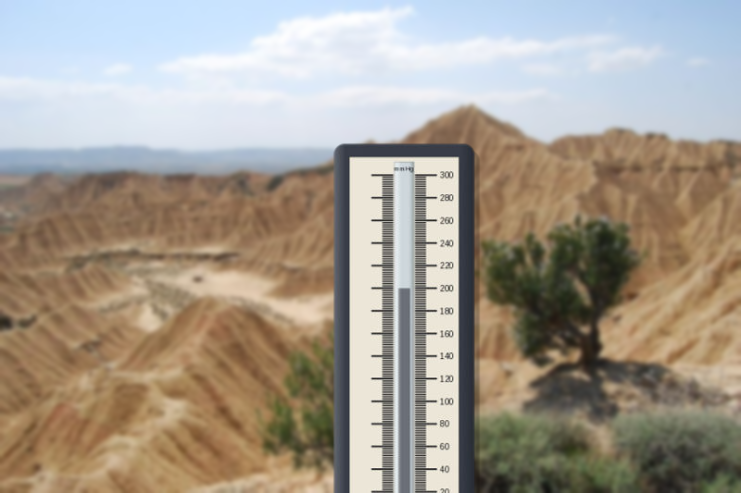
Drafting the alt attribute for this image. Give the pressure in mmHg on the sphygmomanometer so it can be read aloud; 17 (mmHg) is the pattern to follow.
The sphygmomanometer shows 200 (mmHg)
